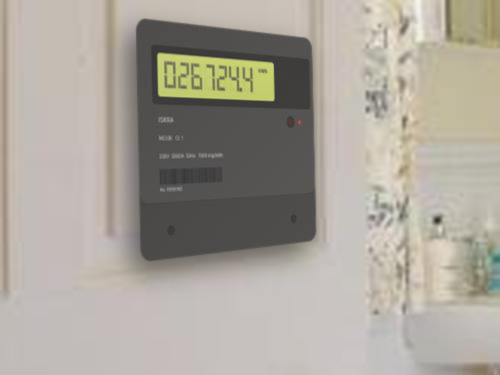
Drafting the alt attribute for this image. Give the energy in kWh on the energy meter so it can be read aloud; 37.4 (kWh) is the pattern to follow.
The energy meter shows 26724.4 (kWh)
